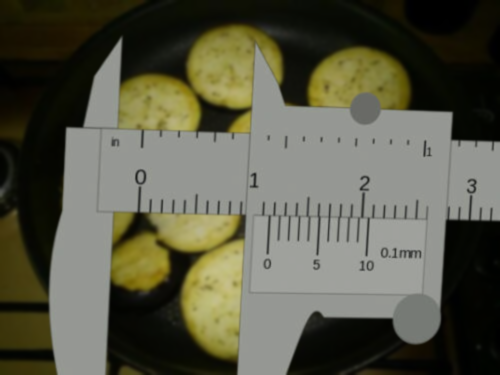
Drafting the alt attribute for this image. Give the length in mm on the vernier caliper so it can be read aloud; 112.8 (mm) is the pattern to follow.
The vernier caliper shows 11.6 (mm)
